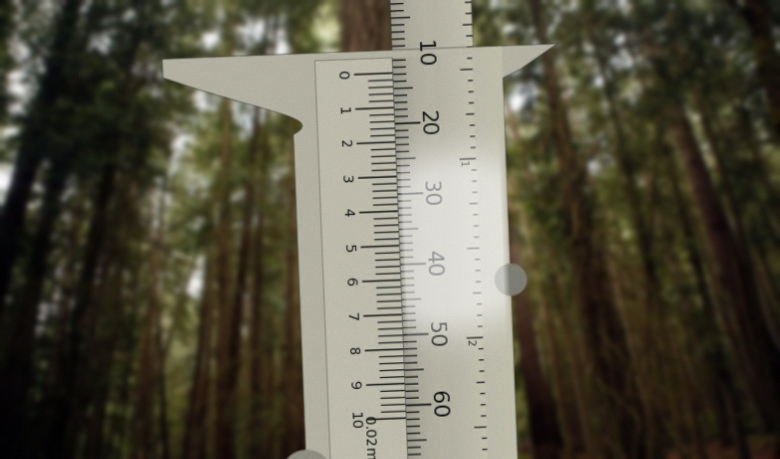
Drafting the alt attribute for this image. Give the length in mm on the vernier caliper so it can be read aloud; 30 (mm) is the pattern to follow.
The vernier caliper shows 12.8 (mm)
